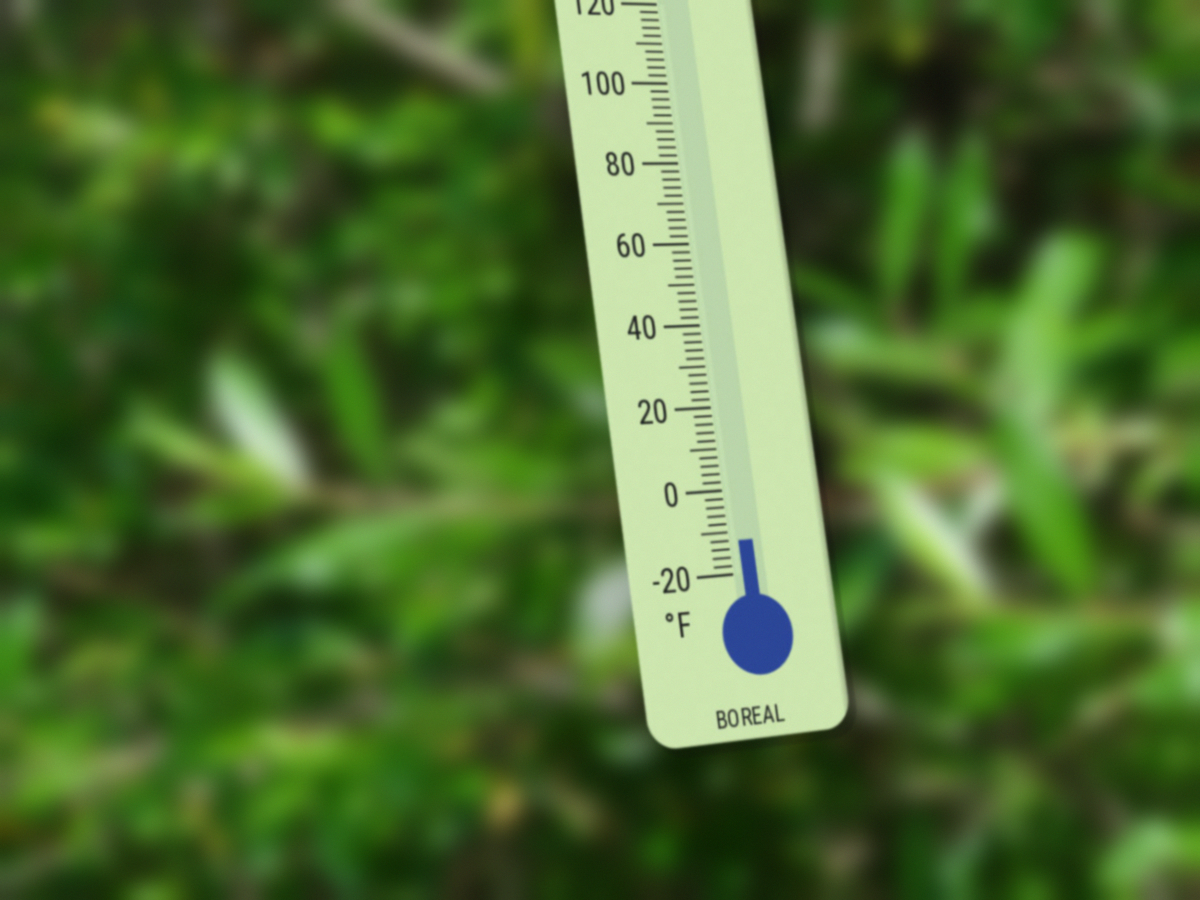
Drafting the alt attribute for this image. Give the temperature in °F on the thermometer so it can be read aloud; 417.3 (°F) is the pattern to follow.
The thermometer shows -12 (°F)
